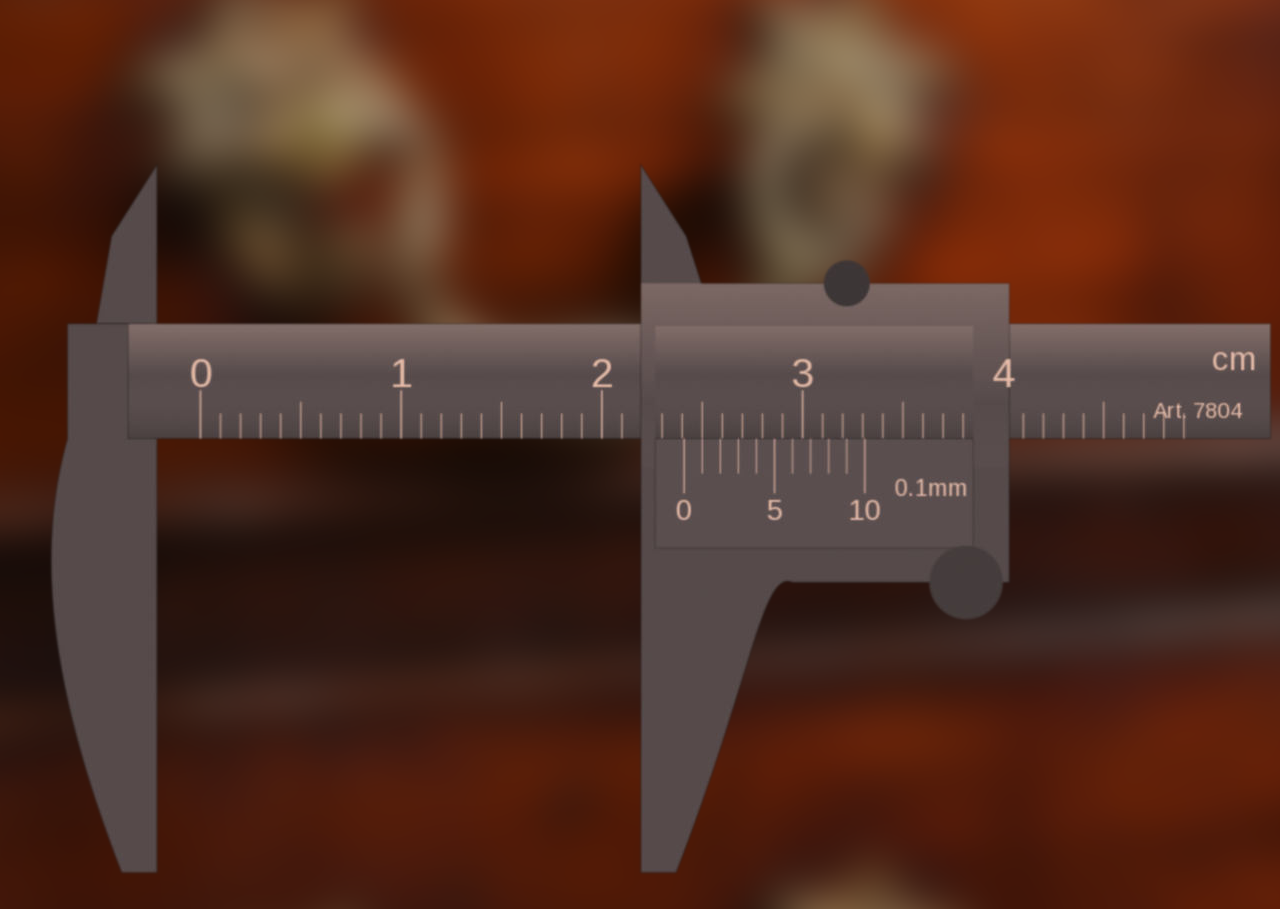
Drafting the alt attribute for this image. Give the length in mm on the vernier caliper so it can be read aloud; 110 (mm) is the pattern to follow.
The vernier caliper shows 24.1 (mm)
